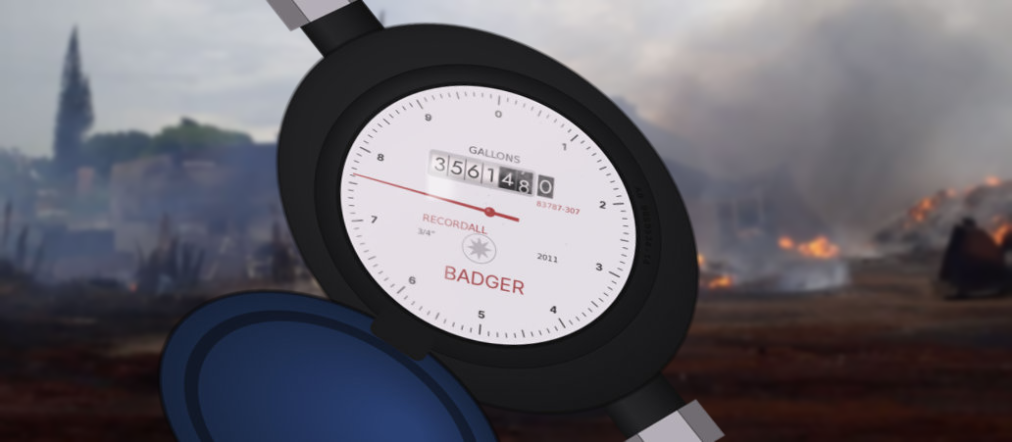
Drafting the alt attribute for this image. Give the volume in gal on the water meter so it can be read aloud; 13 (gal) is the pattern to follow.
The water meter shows 3561477.6 (gal)
